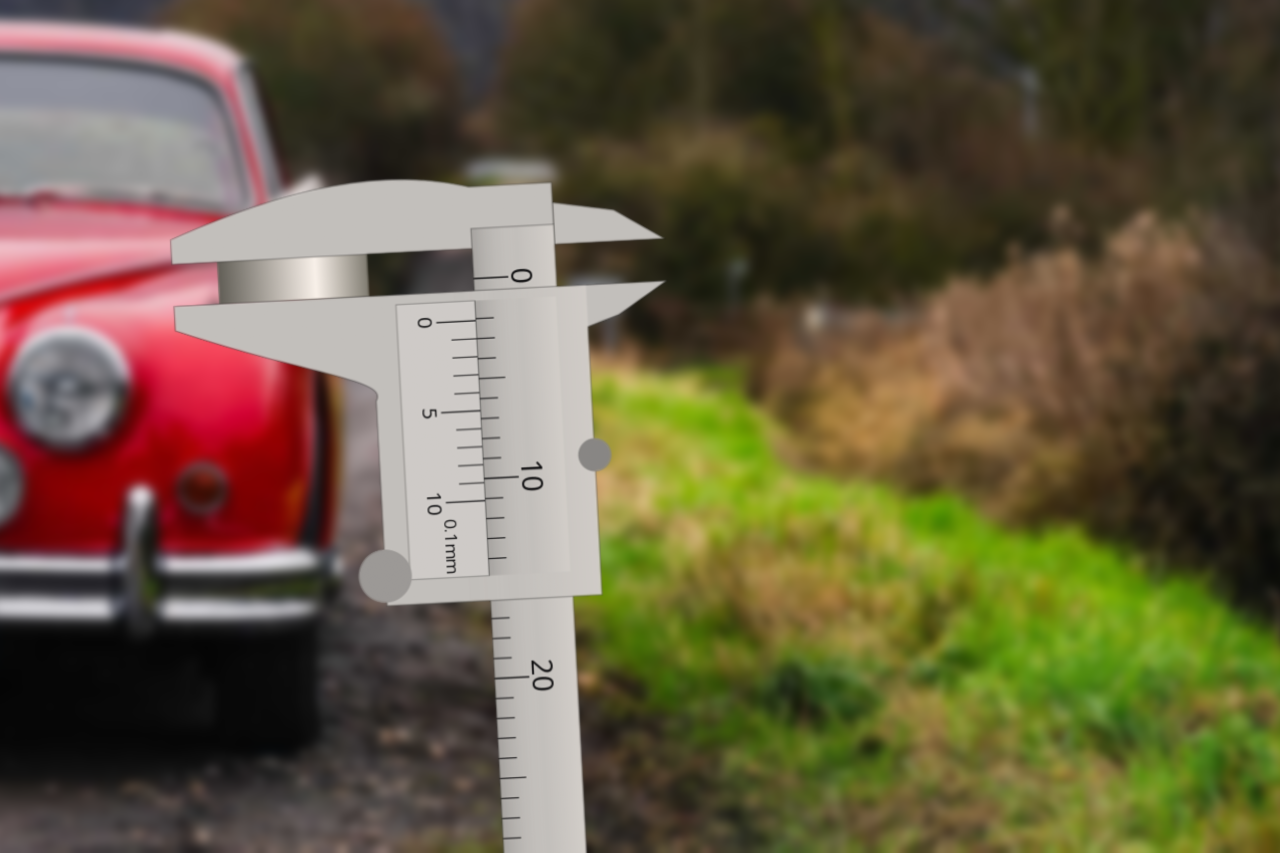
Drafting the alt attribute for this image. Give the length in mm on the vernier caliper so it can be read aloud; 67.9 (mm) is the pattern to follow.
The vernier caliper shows 2.1 (mm)
